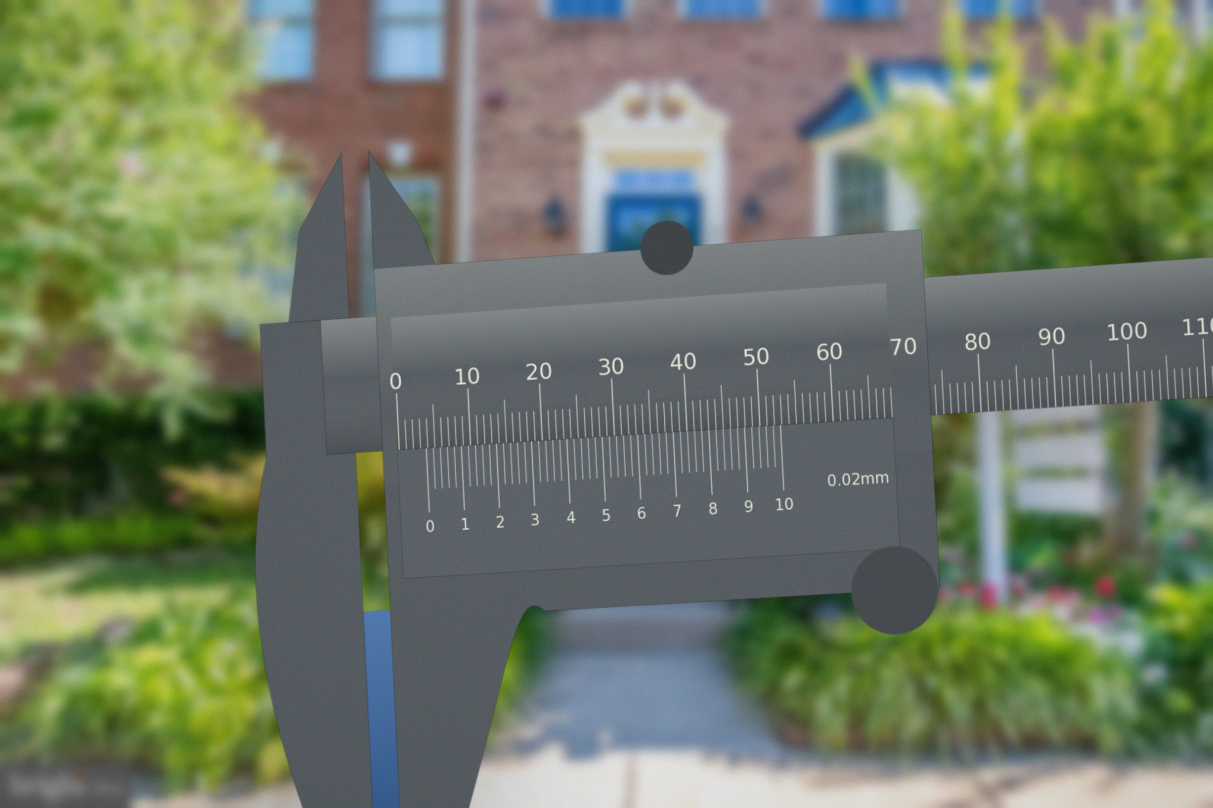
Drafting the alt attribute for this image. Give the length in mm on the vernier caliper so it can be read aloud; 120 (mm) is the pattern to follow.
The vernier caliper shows 3.8 (mm)
